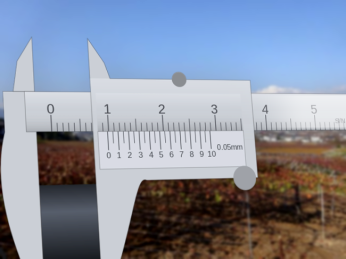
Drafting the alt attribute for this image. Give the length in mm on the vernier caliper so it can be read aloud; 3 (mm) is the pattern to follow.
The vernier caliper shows 9.8 (mm)
